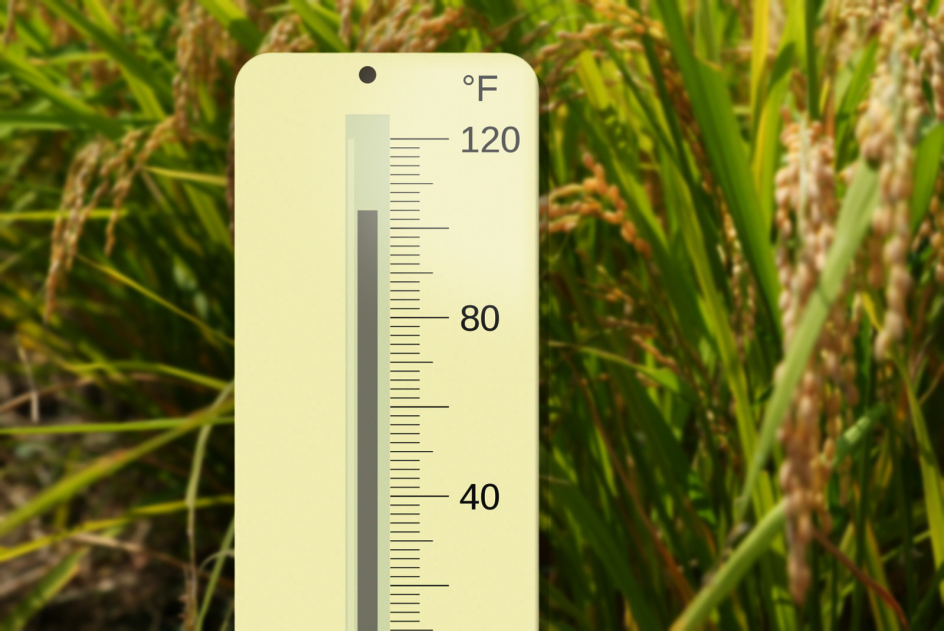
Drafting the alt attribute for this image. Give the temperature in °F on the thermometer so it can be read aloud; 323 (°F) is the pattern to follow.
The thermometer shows 104 (°F)
